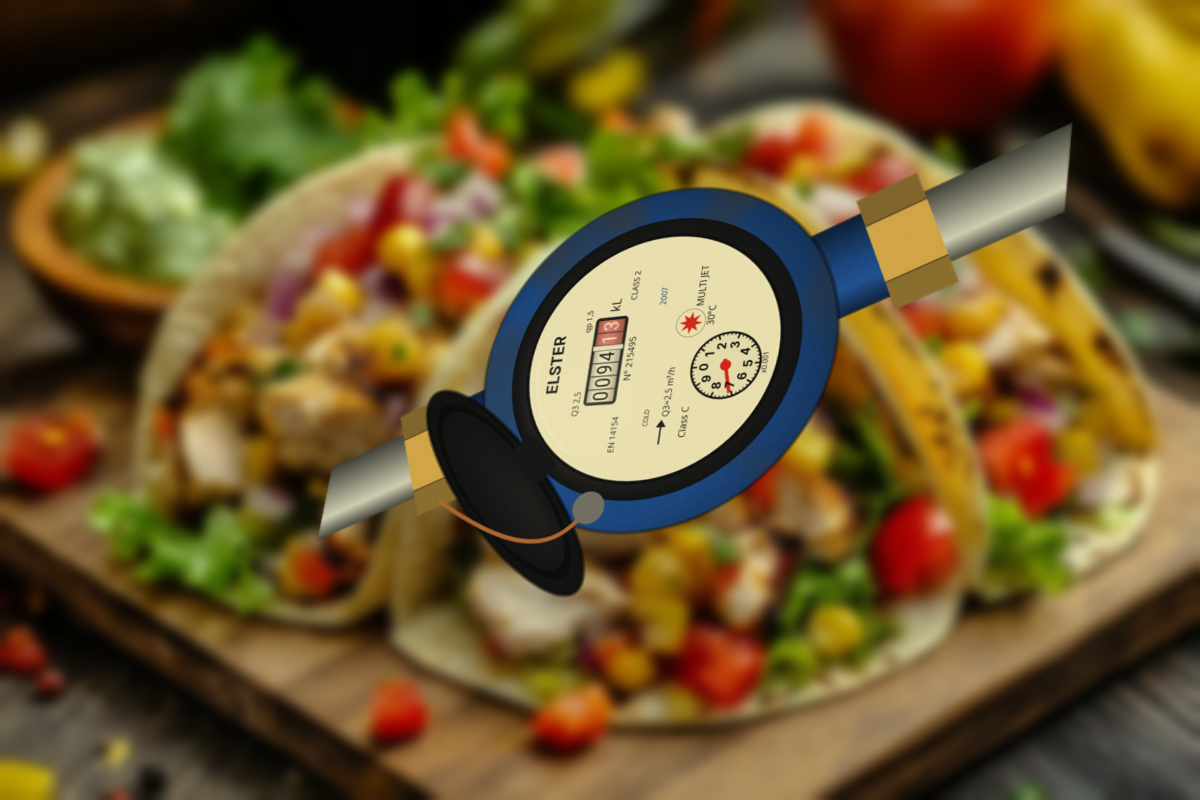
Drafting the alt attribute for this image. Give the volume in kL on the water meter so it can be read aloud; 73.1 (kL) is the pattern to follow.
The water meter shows 94.137 (kL)
